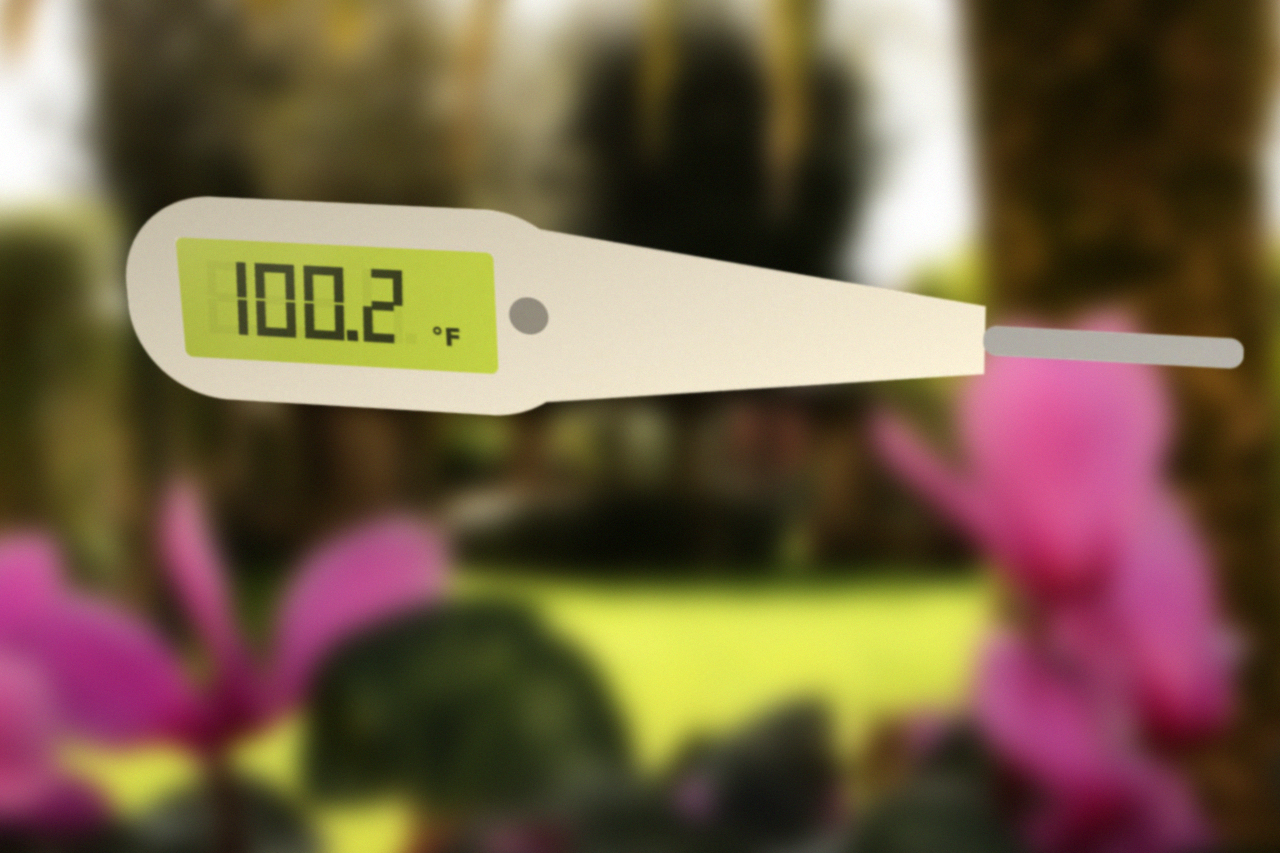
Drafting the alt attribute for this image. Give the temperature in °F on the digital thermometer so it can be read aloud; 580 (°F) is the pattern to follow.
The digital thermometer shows 100.2 (°F)
